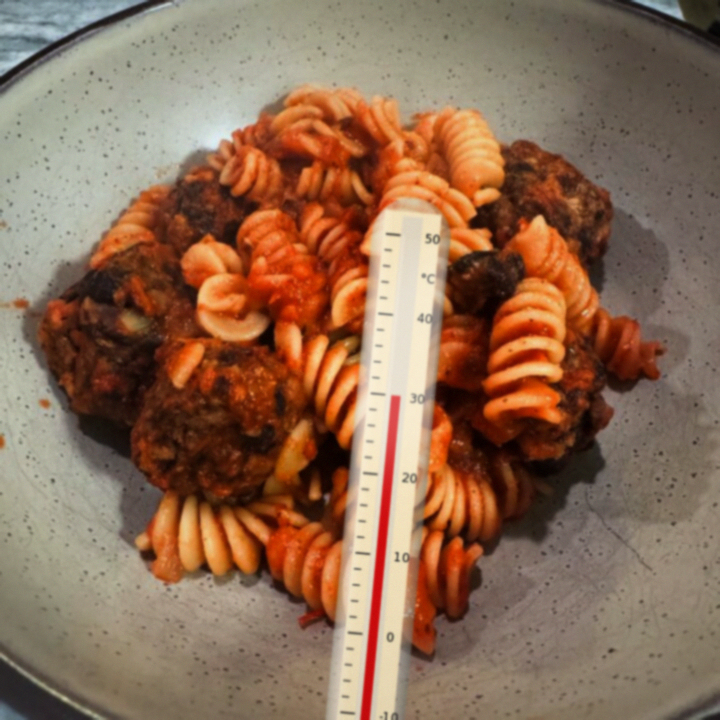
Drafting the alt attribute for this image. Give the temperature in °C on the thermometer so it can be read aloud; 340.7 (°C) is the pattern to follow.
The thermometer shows 30 (°C)
